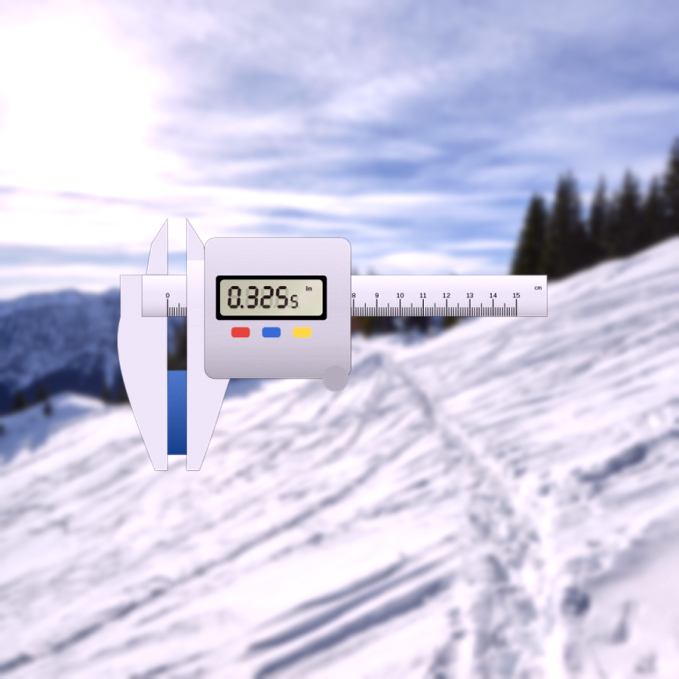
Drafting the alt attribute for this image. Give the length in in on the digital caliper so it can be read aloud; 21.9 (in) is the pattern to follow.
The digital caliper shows 0.3255 (in)
